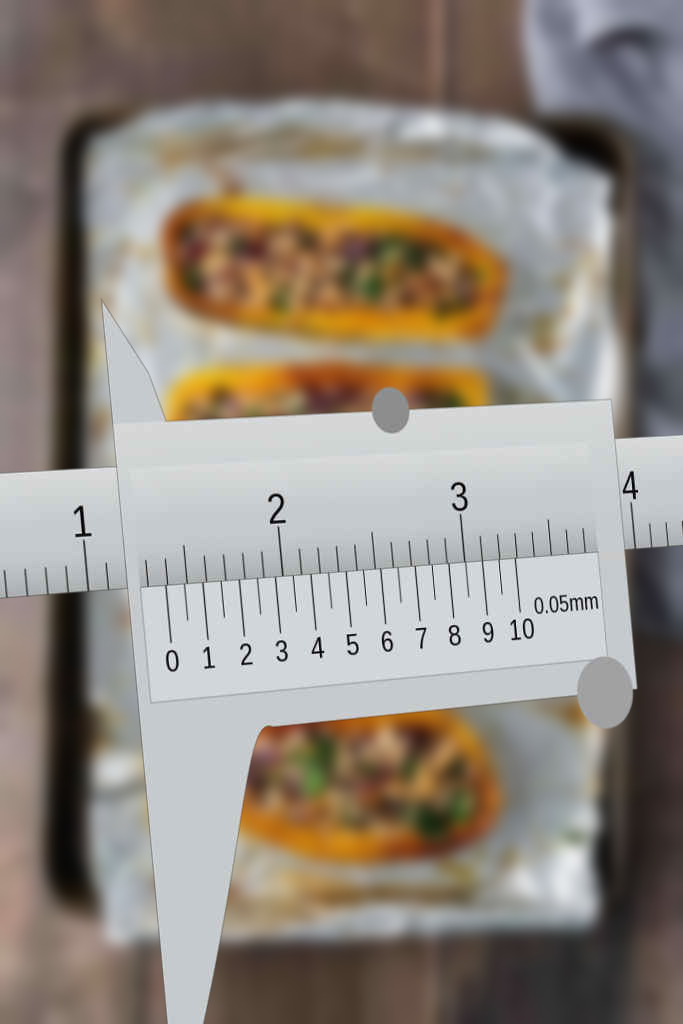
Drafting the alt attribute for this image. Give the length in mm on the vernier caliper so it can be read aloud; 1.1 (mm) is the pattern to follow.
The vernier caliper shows 13.9 (mm)
